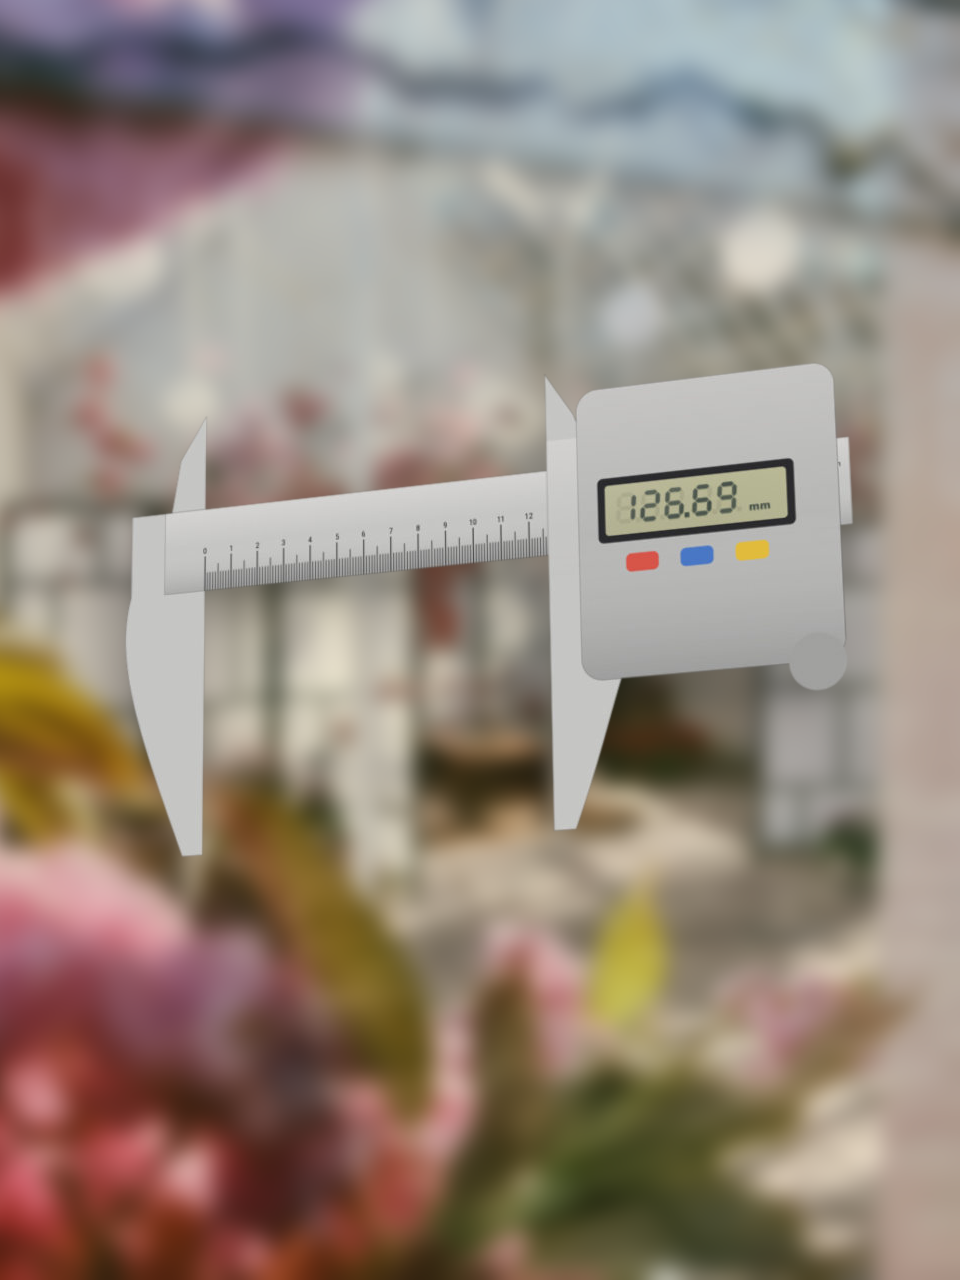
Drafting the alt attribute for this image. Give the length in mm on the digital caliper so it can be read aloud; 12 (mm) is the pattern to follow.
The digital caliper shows 126.69 (mm)
